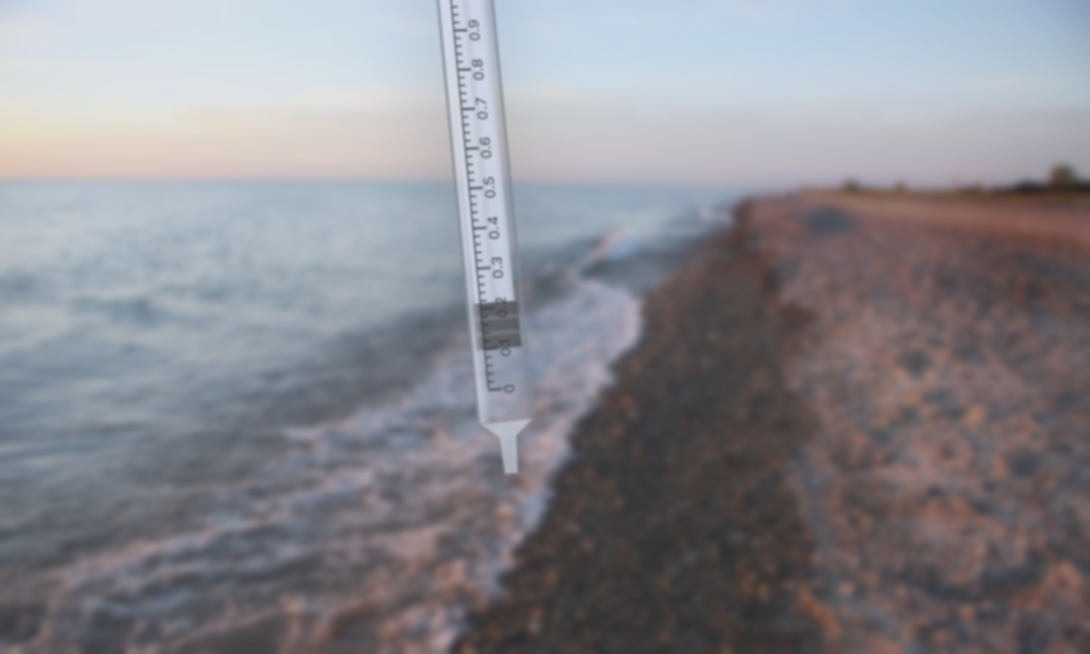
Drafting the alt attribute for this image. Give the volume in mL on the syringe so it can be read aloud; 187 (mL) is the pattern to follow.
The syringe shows 0.1 (mL)
